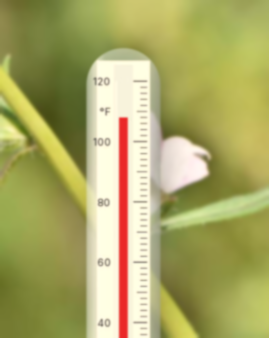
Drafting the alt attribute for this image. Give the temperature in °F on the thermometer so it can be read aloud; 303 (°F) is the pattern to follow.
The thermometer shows 108 (°F)
